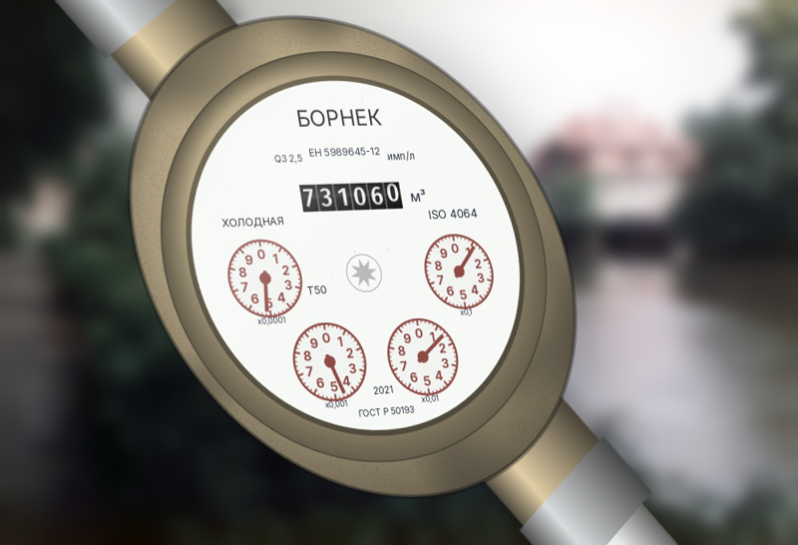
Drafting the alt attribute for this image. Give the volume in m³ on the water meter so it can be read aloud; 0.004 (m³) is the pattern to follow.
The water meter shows 731060.1145 (m³)
